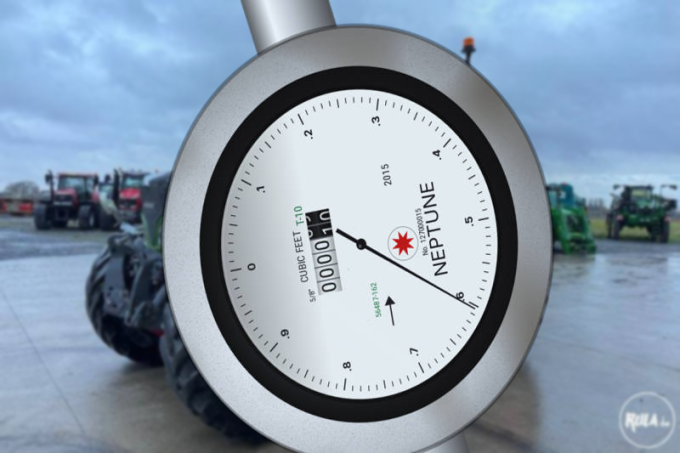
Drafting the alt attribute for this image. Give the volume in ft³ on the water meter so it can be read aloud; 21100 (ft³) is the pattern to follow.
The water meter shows 9.60 (ft³)
